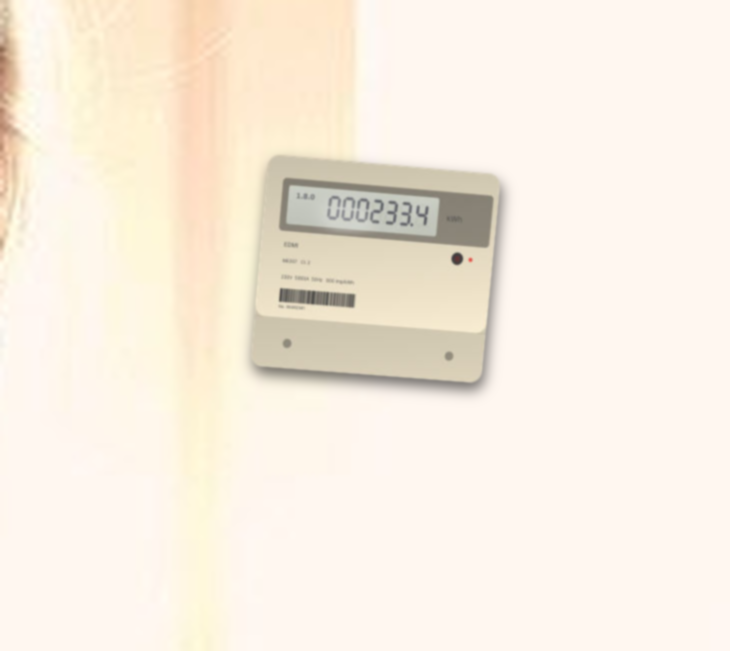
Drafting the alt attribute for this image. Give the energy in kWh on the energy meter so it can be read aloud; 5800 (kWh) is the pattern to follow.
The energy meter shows 233.4 (kWh)
